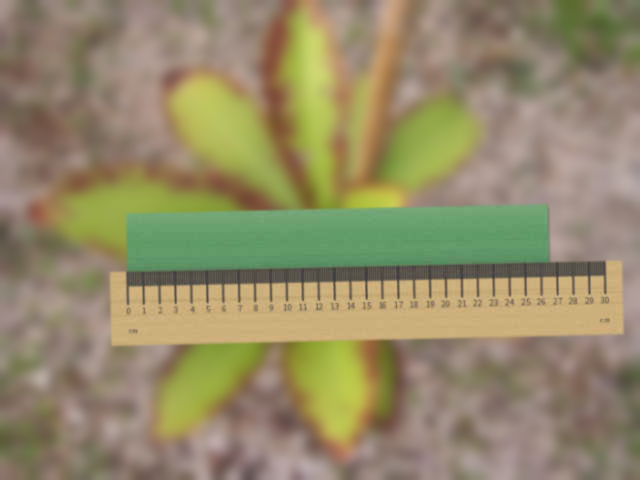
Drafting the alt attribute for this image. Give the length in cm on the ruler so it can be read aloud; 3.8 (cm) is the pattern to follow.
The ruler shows 26.5 (cm)
